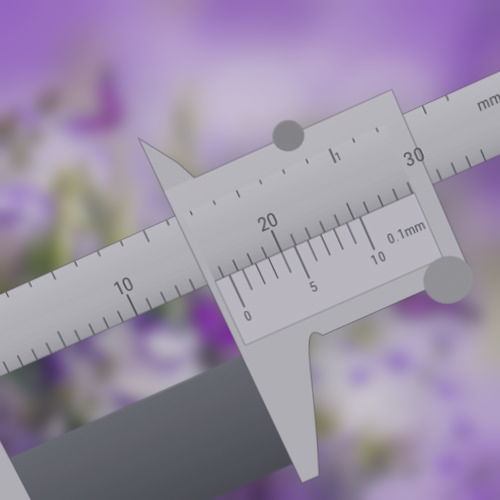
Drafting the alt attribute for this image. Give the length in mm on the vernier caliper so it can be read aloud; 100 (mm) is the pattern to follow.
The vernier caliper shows 16.4 (mm)
